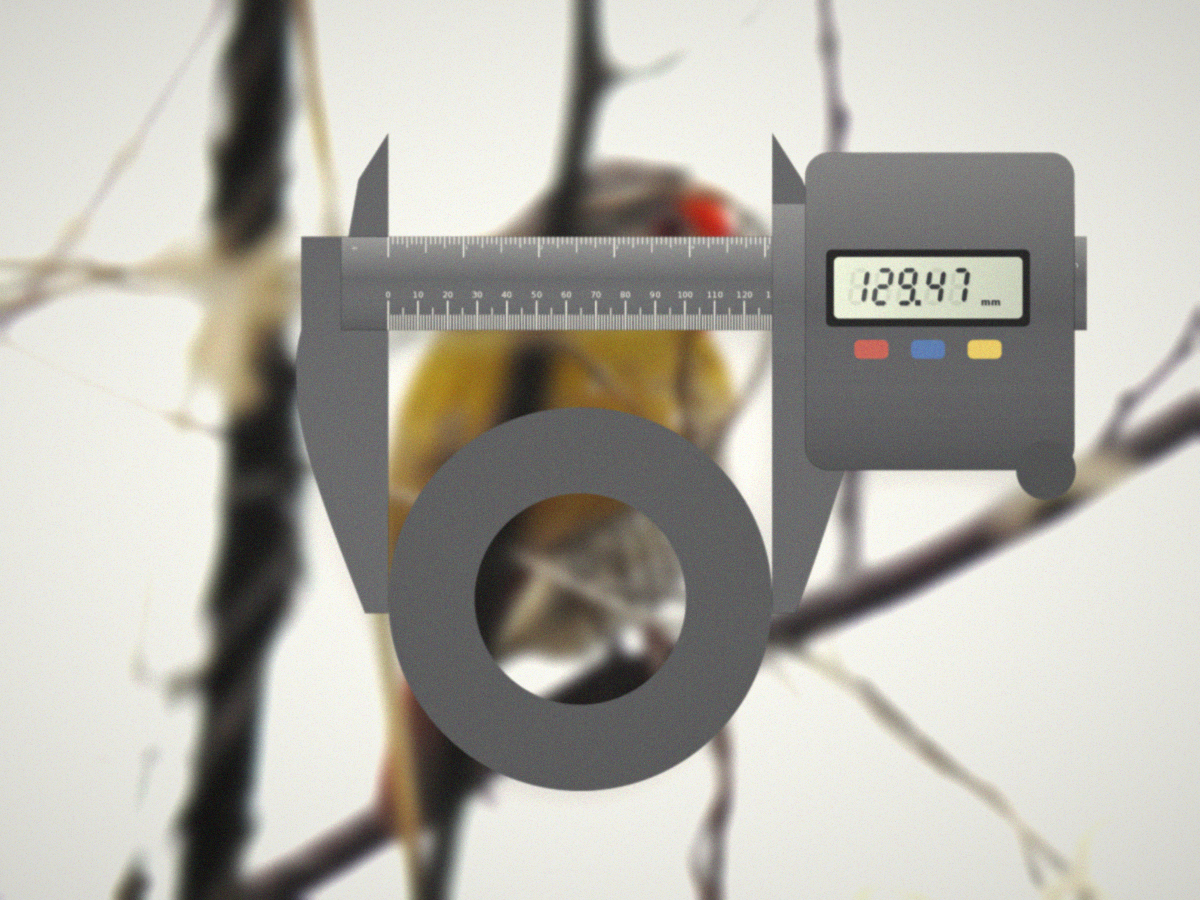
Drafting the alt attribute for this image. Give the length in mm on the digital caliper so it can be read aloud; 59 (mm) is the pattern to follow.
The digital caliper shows 129.47 (mm)
